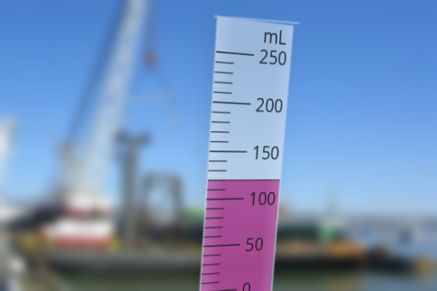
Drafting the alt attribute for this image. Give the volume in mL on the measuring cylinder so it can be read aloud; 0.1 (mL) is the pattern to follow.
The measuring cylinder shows 120 (mL)
